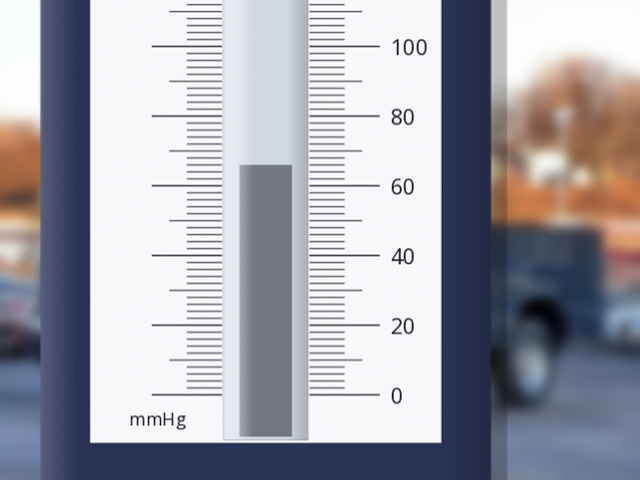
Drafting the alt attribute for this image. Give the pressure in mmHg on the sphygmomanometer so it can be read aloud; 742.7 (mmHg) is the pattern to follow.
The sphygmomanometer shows 66 (mmHg)
